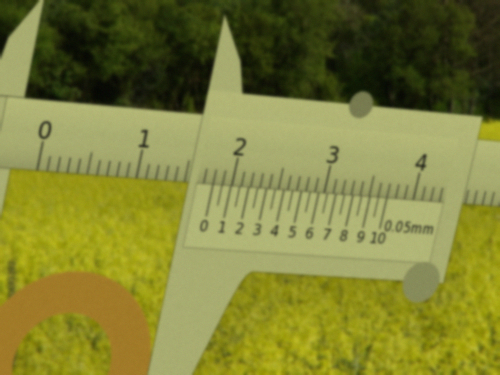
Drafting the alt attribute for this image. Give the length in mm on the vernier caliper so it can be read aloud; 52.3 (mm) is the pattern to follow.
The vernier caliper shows 18.0 (mm)
